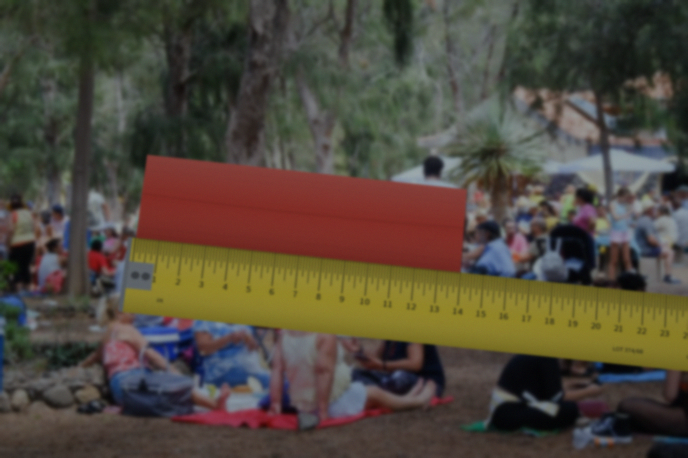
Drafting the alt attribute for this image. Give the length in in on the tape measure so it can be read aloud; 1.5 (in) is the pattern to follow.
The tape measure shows 14 (in)
